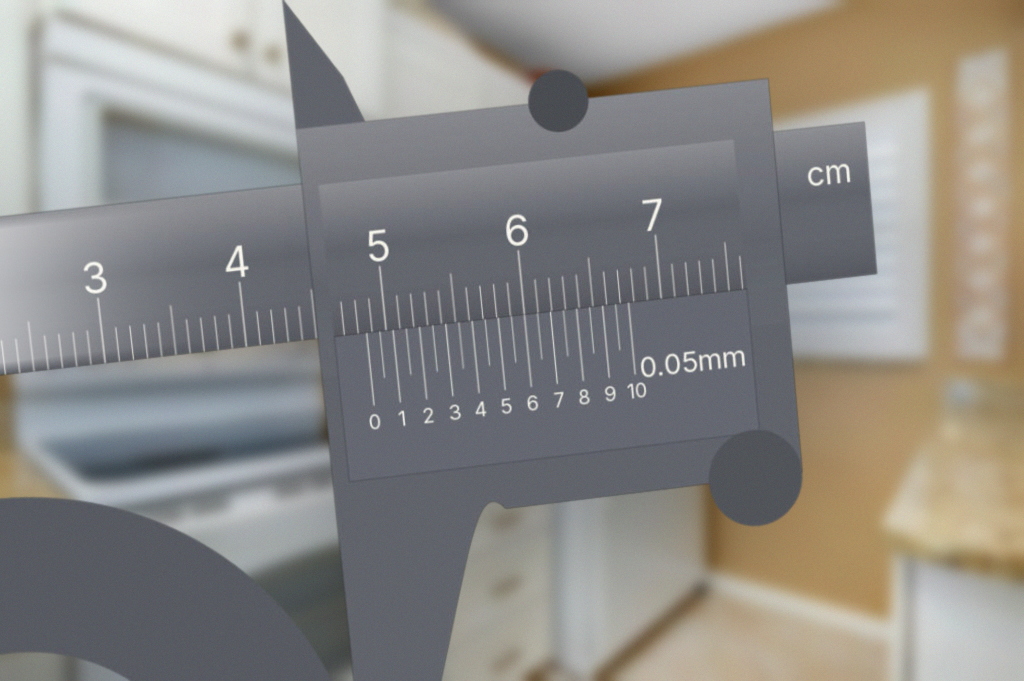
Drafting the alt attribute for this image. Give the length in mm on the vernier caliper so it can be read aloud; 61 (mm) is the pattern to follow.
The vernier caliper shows 48.6 (mm)
